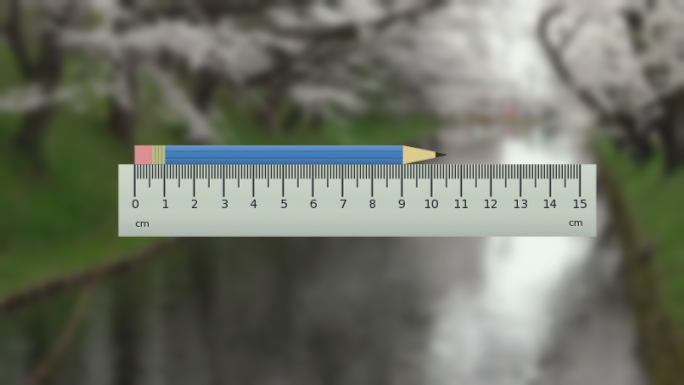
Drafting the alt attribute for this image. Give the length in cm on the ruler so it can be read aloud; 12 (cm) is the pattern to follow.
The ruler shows 10.5 (cm)
